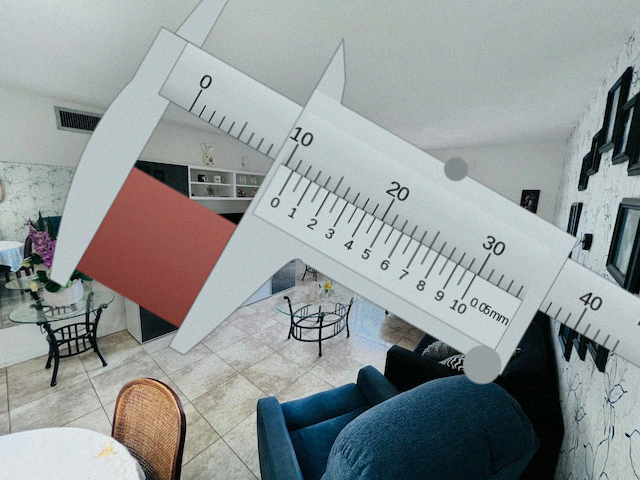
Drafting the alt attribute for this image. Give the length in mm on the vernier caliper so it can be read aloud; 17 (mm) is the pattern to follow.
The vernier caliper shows 10.8 (mm)
